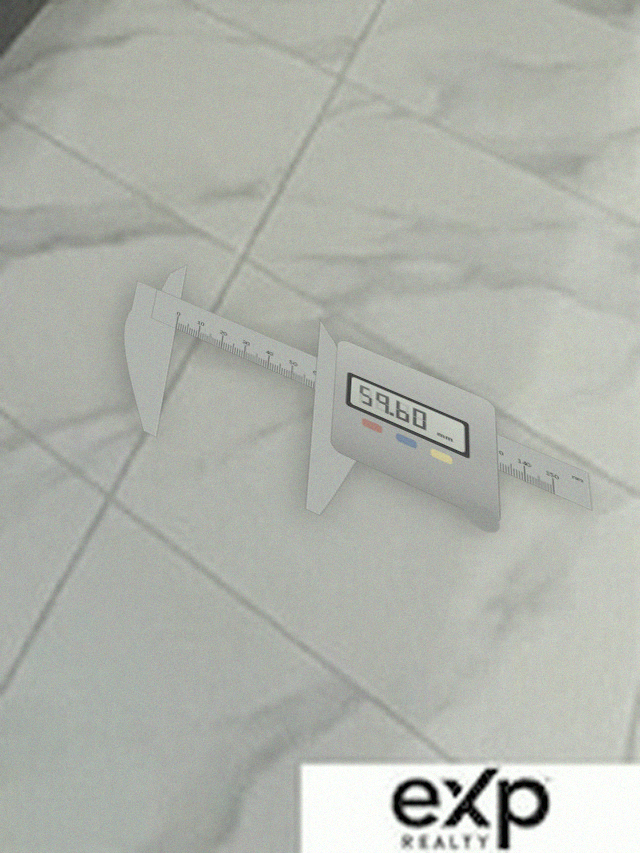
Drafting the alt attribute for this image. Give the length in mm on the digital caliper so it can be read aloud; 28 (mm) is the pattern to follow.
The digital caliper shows 59.60 (mm)
